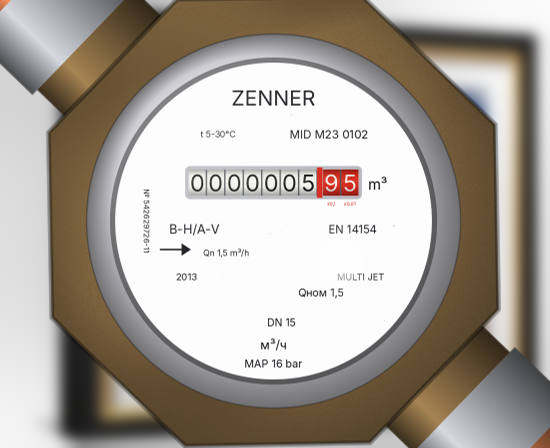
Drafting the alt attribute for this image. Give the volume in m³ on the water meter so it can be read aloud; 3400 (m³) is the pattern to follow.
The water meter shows 5.95 (m³)
